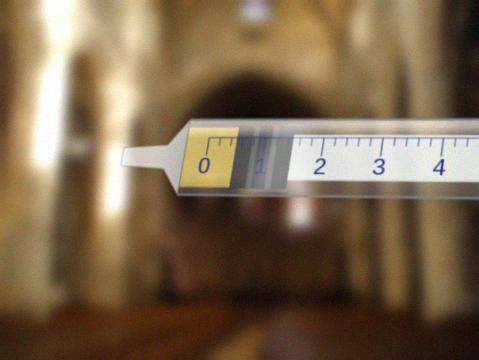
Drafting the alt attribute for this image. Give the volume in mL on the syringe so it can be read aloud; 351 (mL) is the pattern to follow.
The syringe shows 0.5 (mL)
